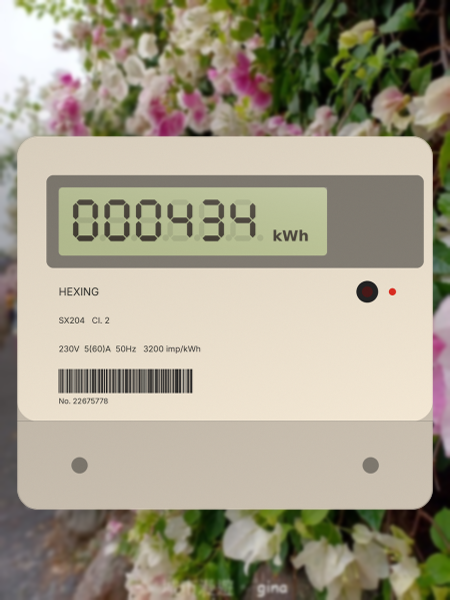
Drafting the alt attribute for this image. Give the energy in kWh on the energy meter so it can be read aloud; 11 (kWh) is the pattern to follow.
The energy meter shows 434 (kWh)
